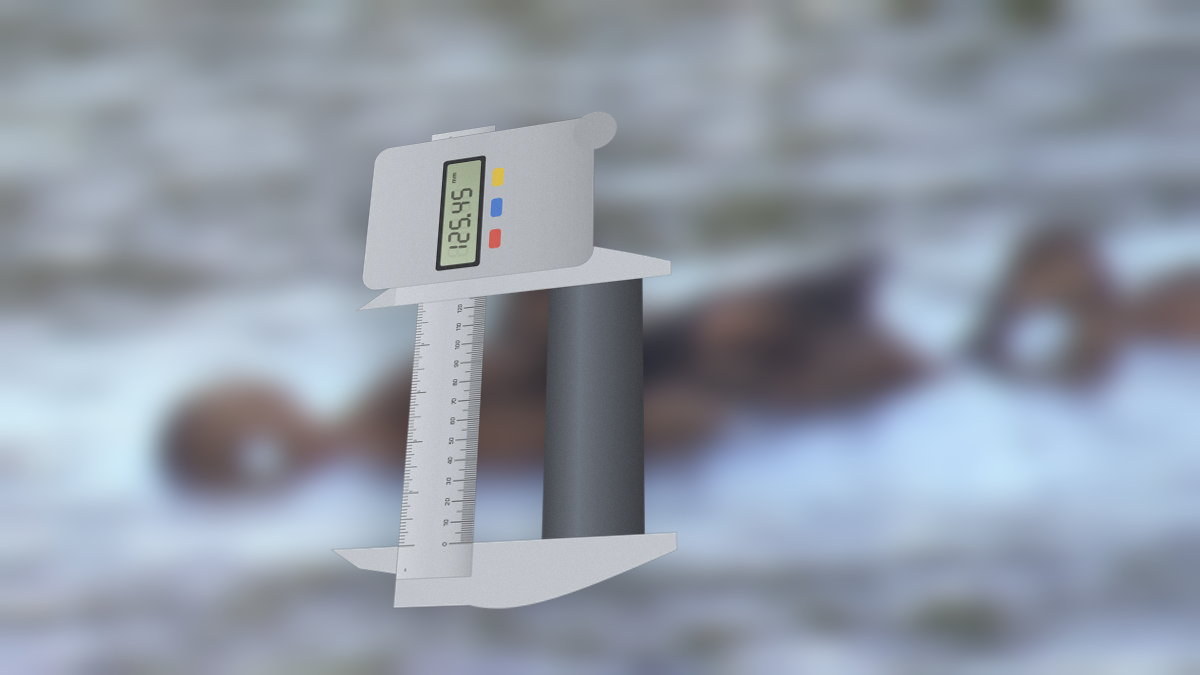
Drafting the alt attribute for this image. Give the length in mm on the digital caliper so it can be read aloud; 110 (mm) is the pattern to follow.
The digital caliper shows 125.45 (mm)
